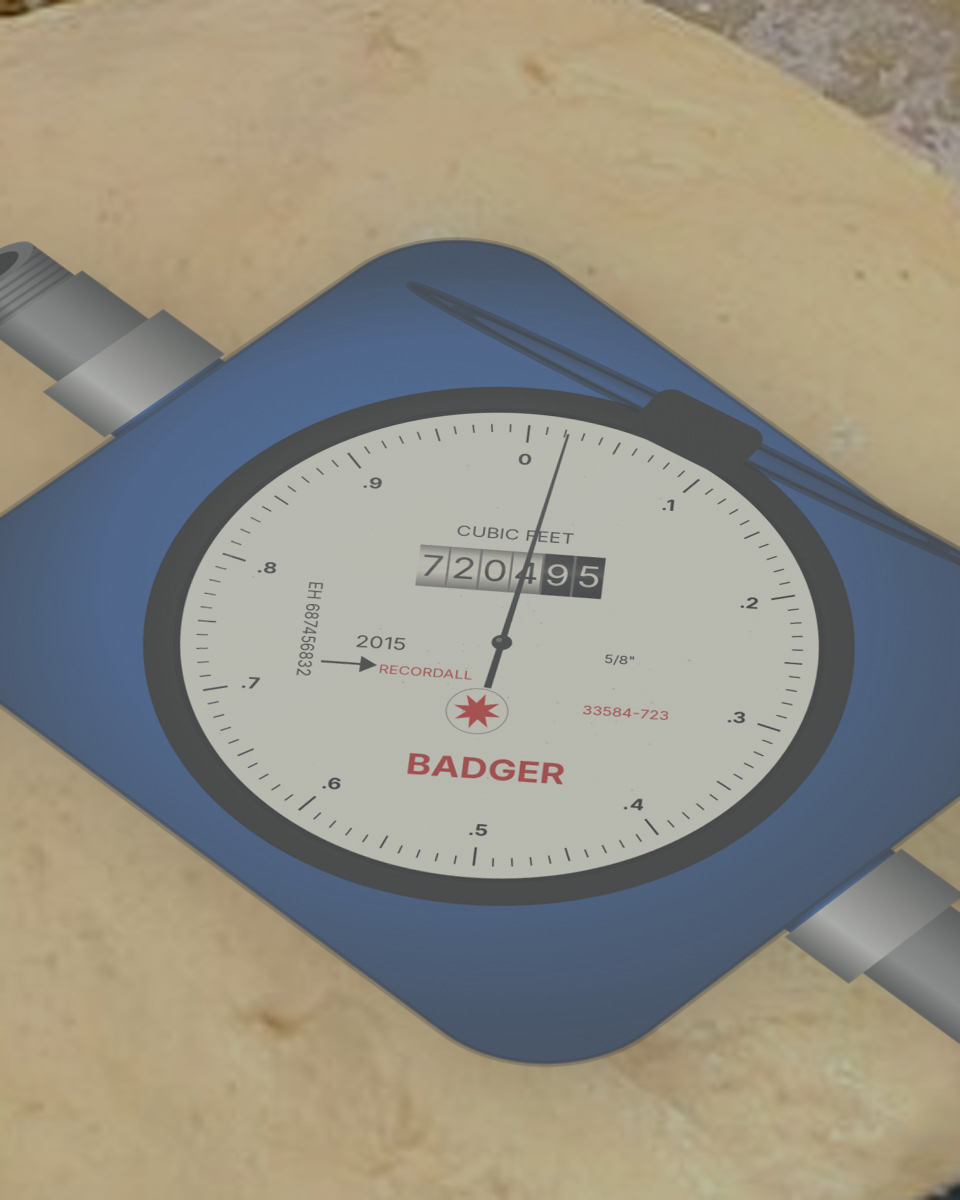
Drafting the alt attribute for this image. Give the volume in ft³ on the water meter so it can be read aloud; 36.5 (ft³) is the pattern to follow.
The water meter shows 720495.02 (ft³)
